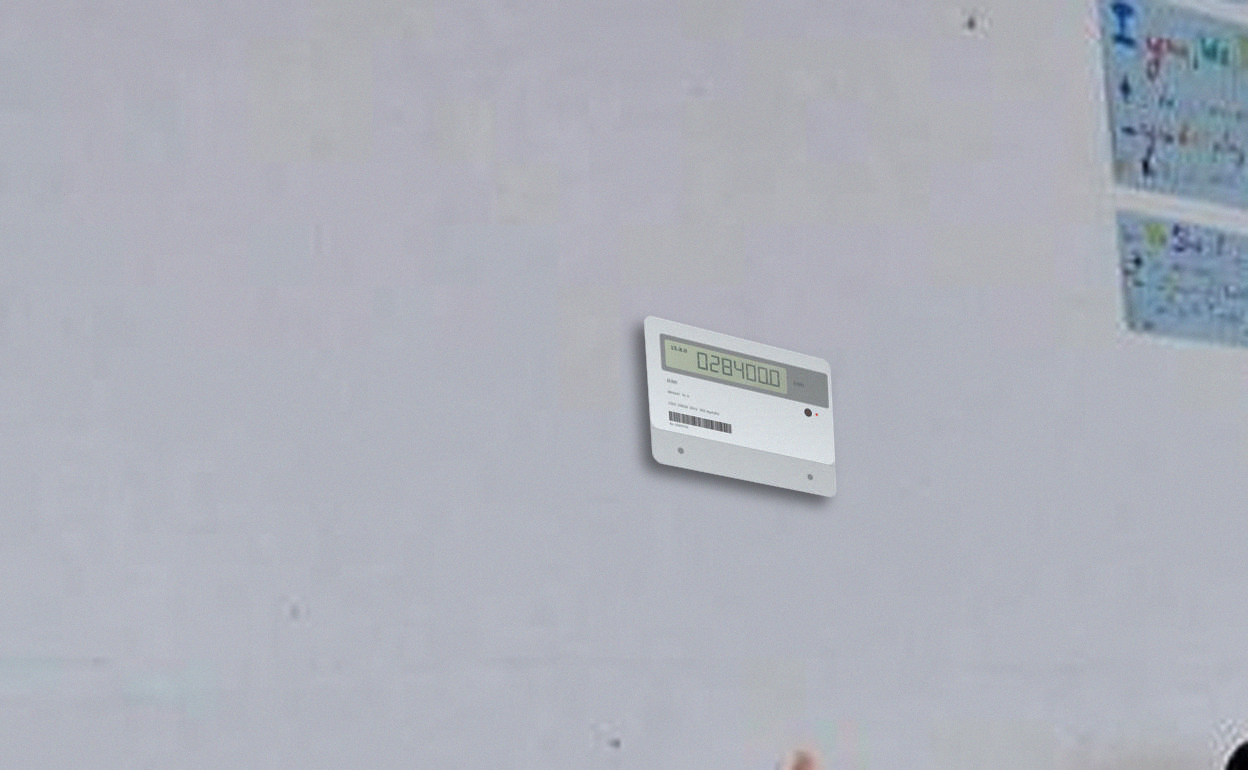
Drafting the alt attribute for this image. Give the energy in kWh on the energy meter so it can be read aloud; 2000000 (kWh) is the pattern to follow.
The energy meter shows 28400.0 (kWh)
